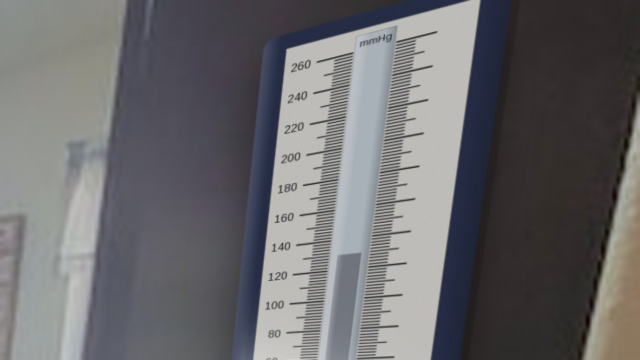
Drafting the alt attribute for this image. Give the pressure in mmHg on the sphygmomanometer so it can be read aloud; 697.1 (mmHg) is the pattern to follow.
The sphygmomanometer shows 130 (mmHg)
